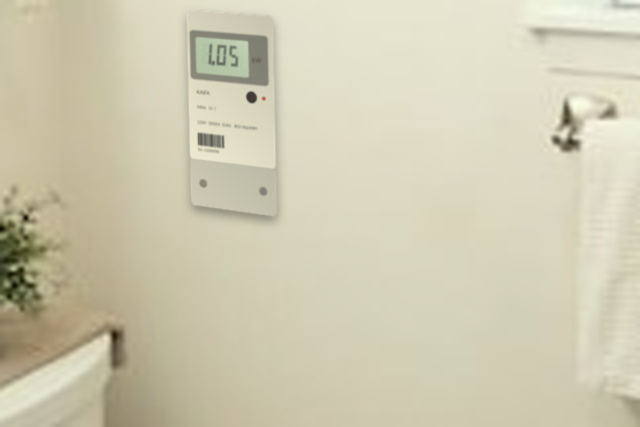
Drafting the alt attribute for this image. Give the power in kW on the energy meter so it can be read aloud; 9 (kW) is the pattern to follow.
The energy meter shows 1.05 (kW)
